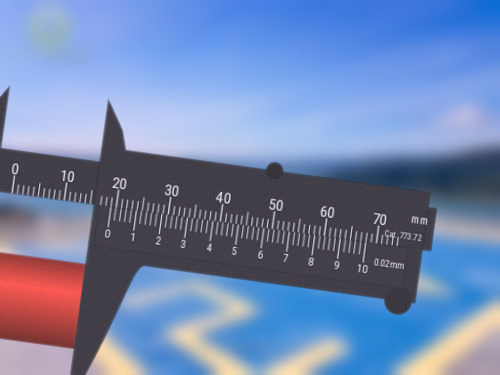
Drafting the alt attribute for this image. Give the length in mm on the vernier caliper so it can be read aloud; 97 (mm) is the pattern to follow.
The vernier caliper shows 19.0 (mm)
